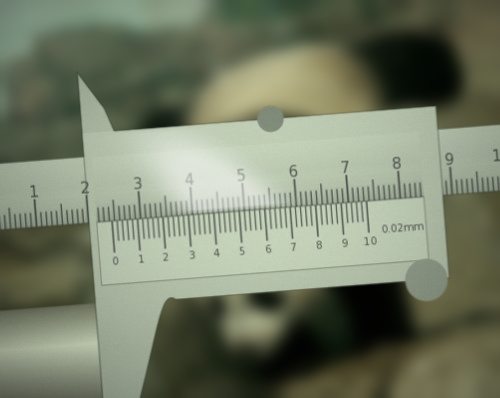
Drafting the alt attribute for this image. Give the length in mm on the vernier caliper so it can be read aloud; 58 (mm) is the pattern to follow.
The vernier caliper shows 24.5 (mm)
